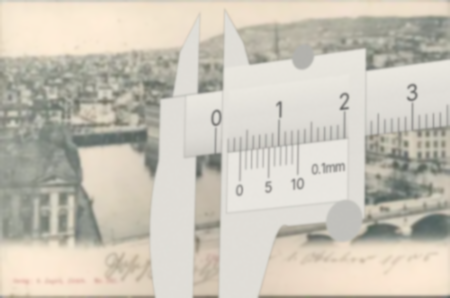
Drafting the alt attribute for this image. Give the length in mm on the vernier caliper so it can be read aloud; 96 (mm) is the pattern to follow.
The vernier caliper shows 4.0 (mm)
